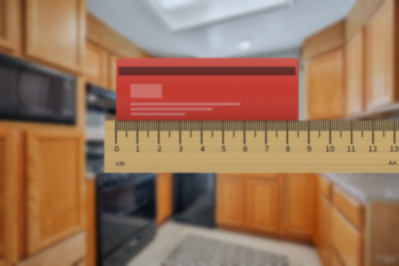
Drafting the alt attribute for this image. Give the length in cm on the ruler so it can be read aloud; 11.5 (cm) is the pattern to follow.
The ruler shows 8.5 (cm)
